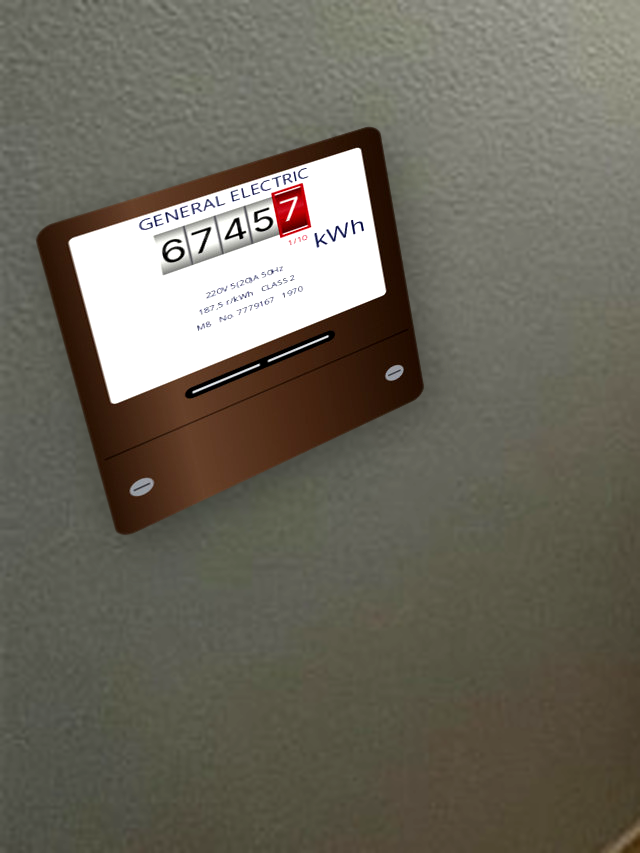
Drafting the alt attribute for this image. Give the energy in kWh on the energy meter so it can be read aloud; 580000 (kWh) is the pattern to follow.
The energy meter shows 6745.7 (kWh)
